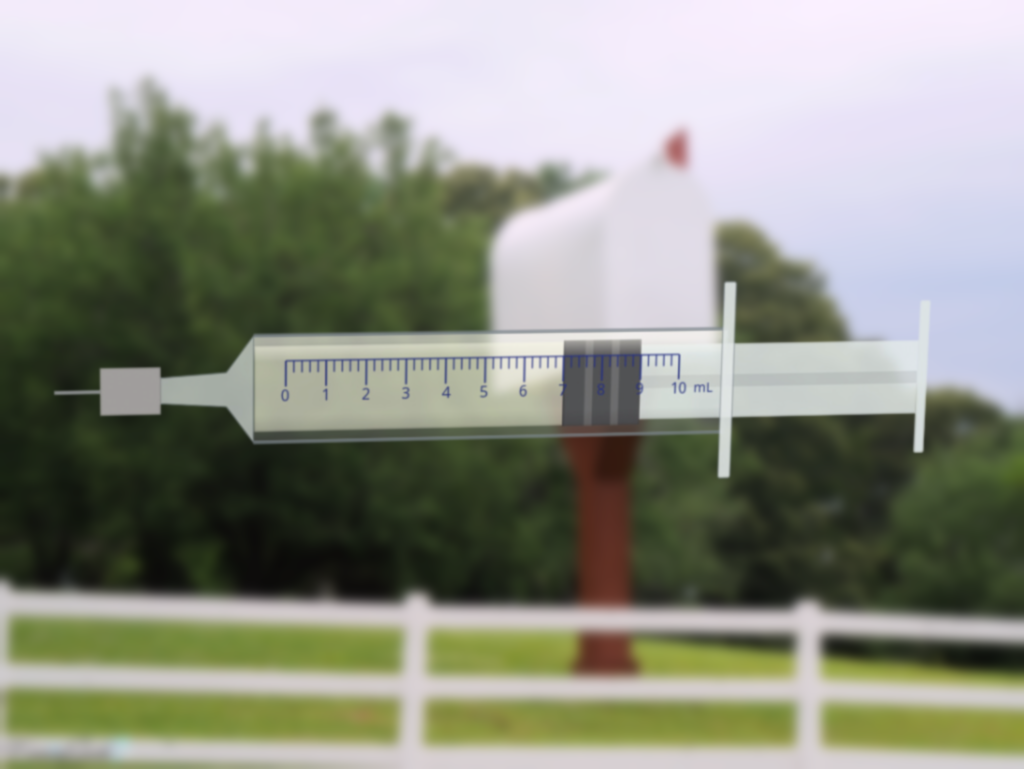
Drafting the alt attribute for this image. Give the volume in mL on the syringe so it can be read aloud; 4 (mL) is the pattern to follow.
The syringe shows 7 (mL)
